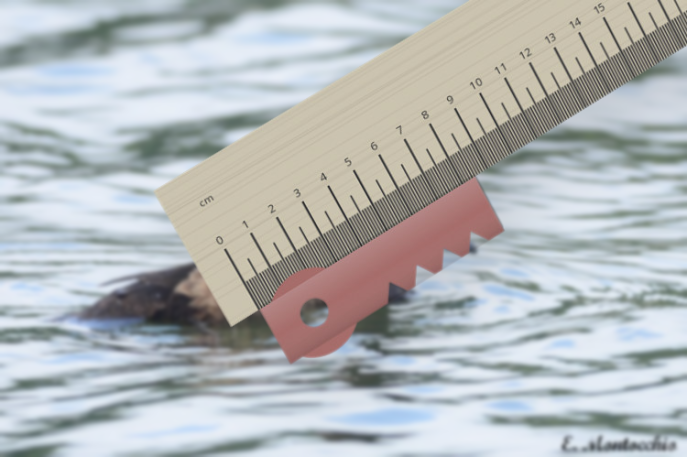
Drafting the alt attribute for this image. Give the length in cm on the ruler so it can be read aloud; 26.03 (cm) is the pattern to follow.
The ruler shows 8.5 (cm)
